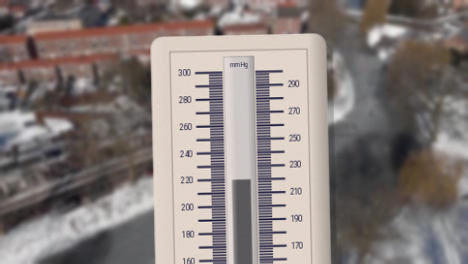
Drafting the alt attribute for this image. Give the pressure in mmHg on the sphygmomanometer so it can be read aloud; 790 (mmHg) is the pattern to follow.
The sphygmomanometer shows 220 (mmHg)
